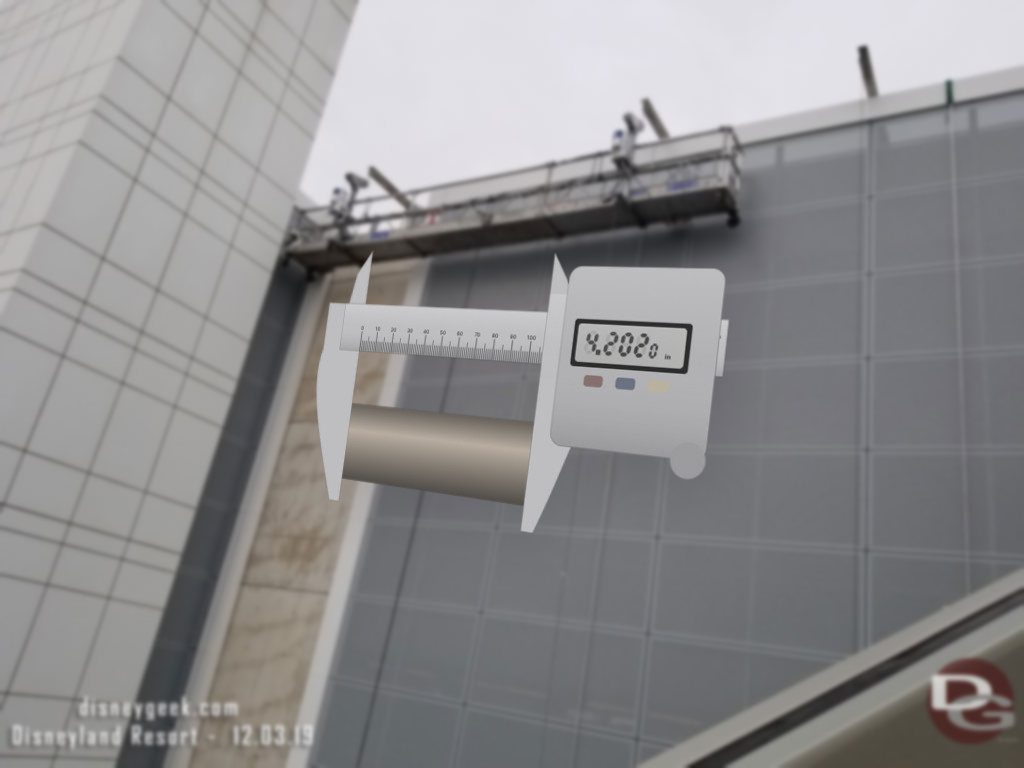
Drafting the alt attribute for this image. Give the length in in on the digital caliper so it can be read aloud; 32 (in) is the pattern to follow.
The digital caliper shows 4.2020 (in)
